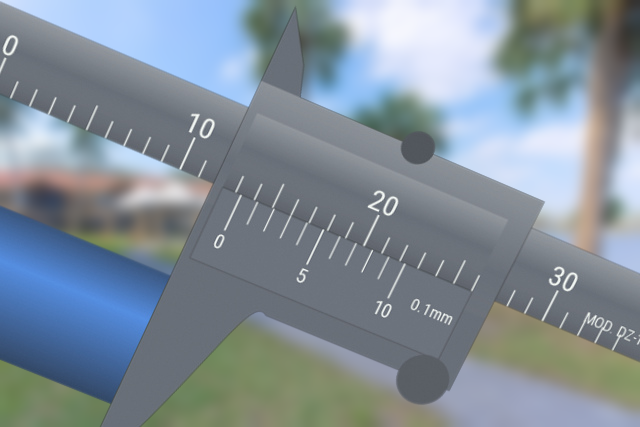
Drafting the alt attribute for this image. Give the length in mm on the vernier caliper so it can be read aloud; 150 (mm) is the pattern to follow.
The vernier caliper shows 13.3 (mm)
